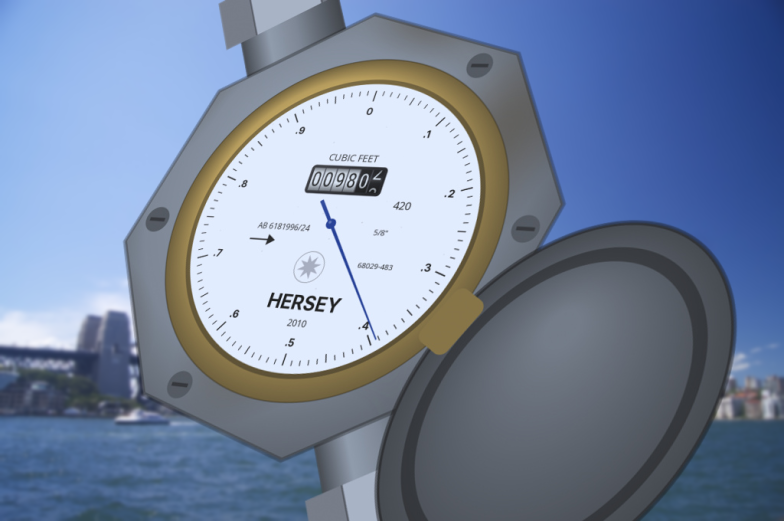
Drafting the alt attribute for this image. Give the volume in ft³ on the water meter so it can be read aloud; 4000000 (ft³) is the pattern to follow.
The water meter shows 9802.39 (ft³)
